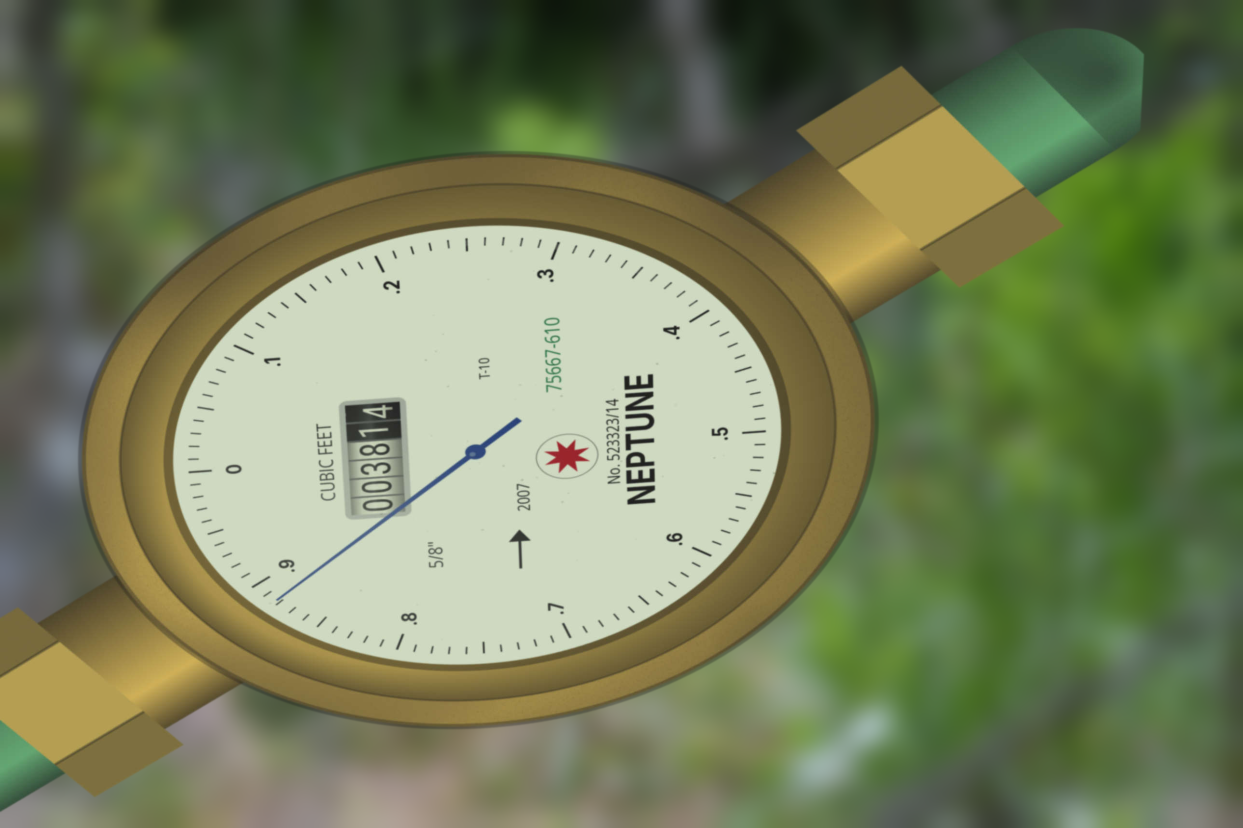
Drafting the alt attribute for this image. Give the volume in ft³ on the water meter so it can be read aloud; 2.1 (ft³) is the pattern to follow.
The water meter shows 3813.88 (ft³)
